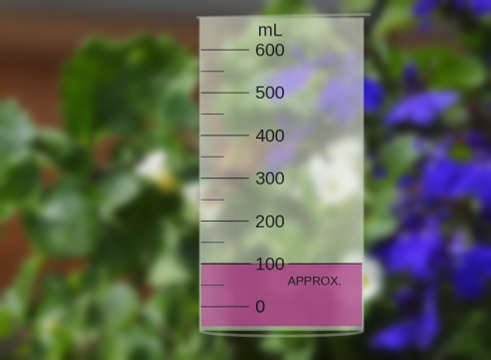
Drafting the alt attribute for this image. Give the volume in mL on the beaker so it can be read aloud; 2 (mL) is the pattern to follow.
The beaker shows 100 (mL)
